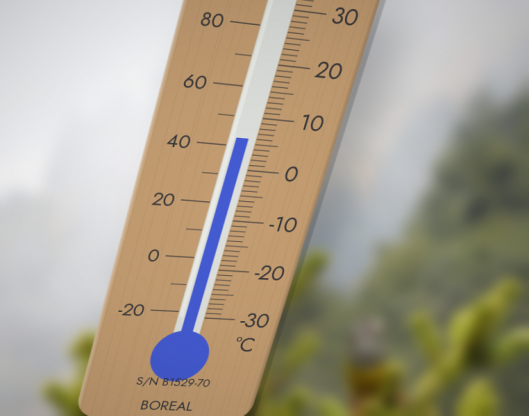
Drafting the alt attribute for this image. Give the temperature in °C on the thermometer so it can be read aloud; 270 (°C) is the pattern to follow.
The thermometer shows 6 (°C)
